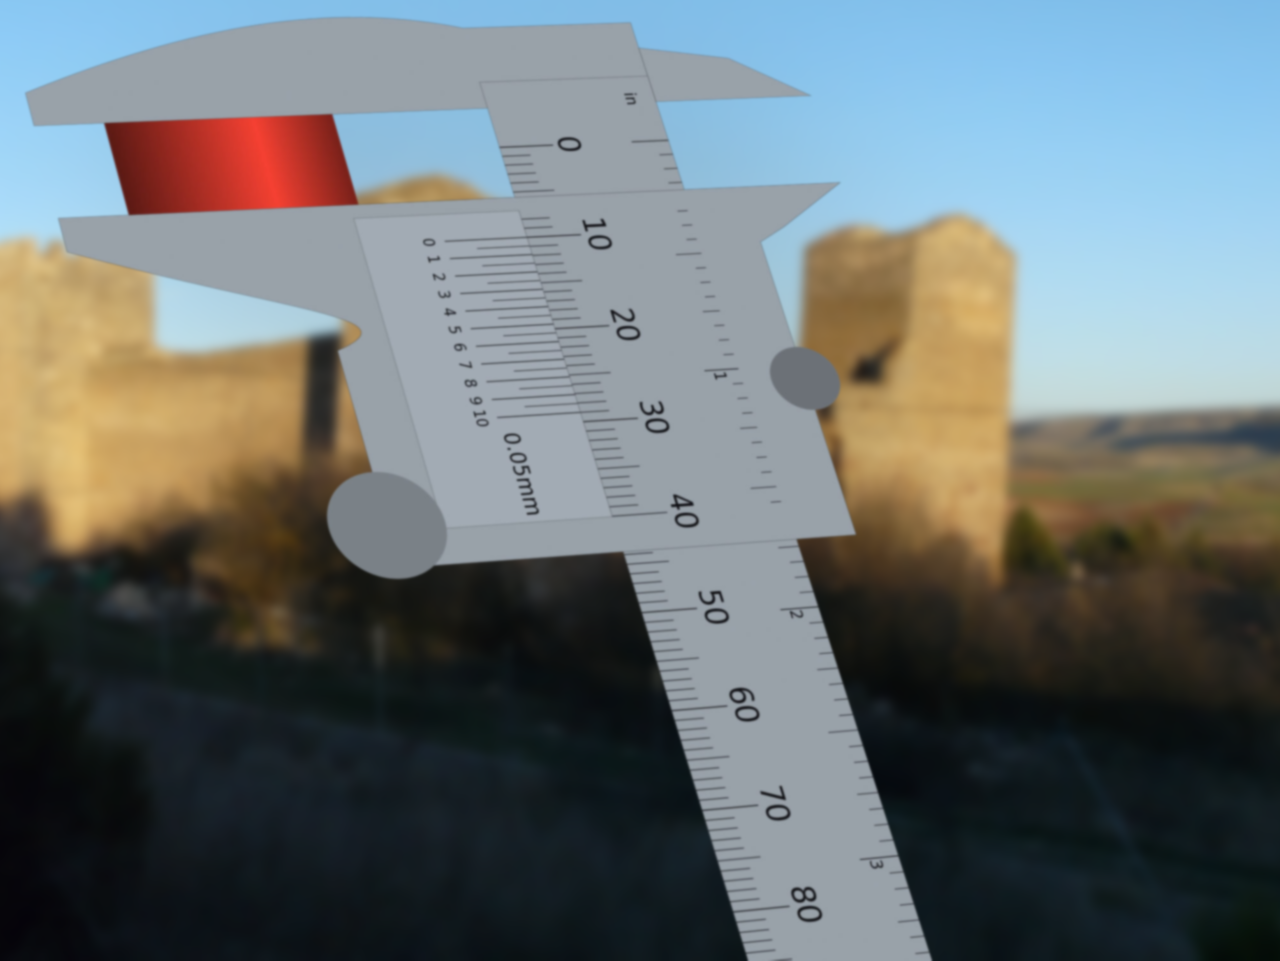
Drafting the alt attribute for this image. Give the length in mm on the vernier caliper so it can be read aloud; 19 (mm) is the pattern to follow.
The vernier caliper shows 10.0 (mm)
